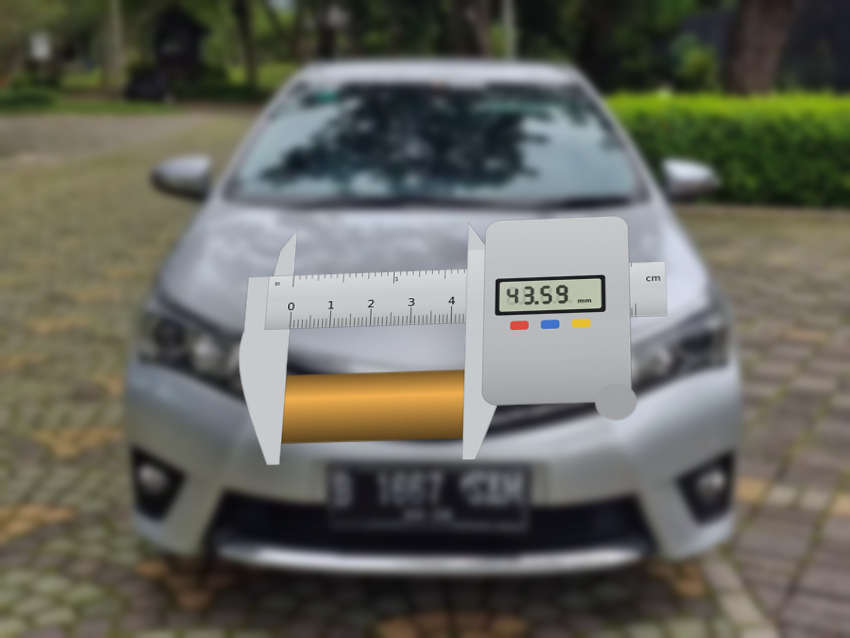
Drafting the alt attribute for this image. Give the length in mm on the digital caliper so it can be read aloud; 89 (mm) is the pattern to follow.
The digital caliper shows 43.59 (mm)
